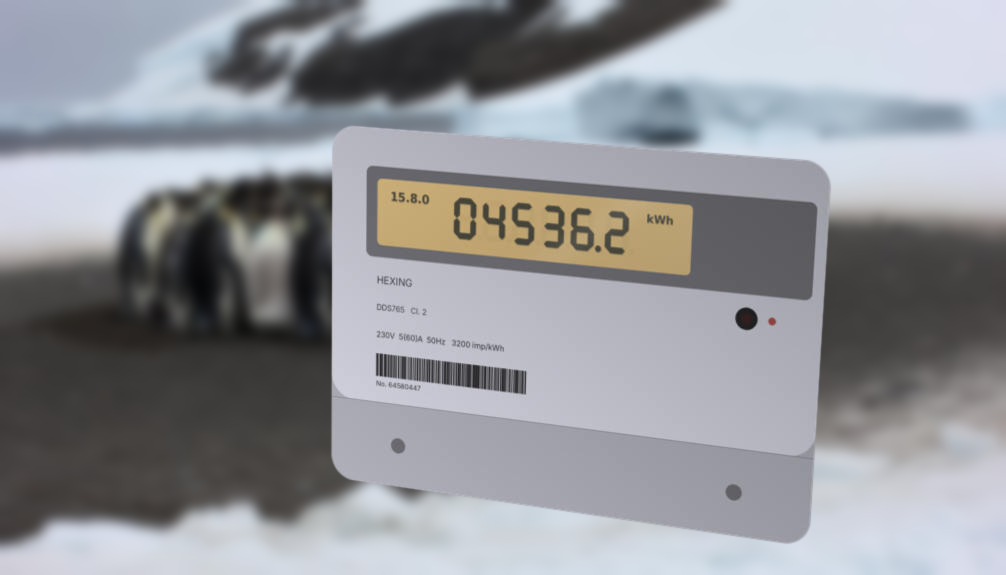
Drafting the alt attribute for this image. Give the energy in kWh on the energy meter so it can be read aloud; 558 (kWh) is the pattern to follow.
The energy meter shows 4536.2 (kWh)
